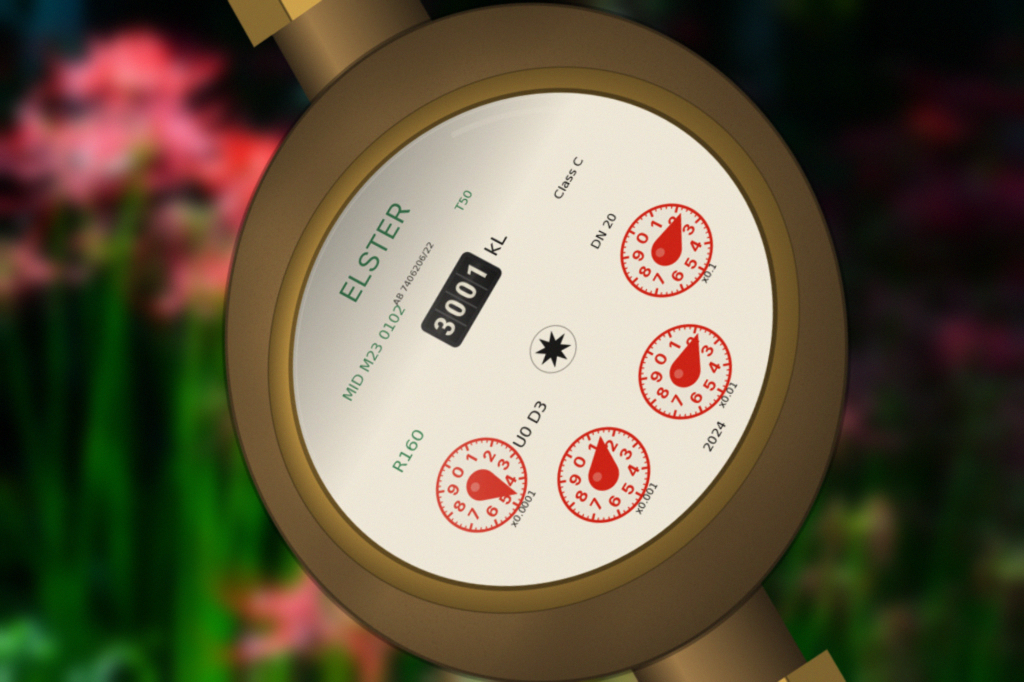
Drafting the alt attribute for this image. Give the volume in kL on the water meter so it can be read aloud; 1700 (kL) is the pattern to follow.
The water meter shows 3001.2214 (kL)
